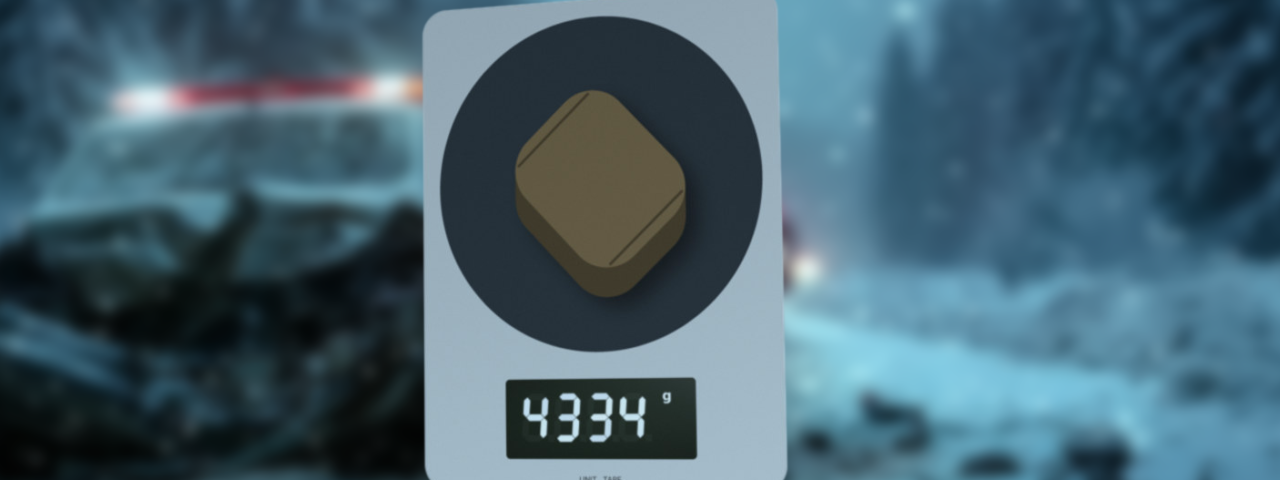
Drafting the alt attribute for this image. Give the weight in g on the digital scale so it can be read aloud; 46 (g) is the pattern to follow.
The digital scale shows 4334 (g)
